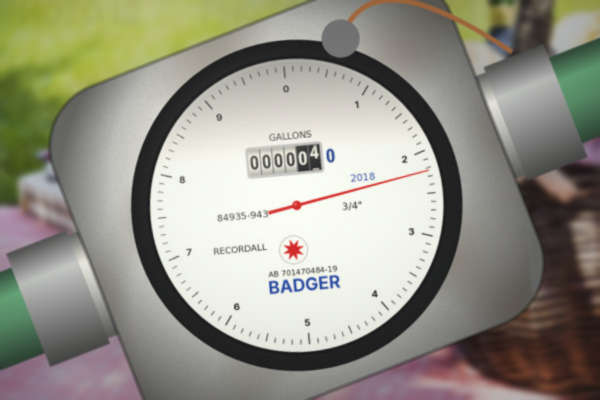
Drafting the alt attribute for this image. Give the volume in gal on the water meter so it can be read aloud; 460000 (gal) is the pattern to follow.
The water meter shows 42.2 (gal)
